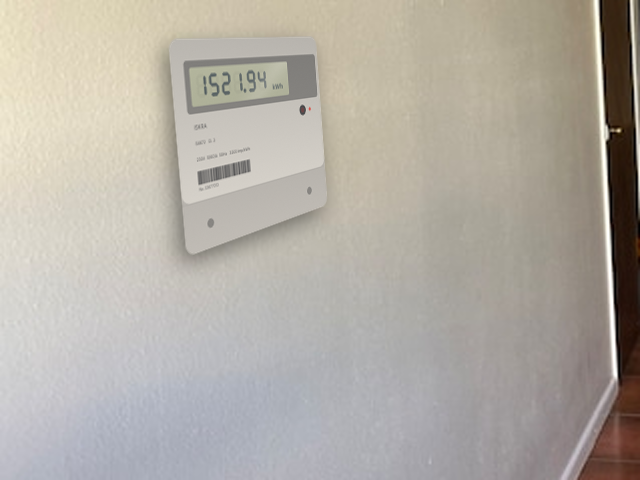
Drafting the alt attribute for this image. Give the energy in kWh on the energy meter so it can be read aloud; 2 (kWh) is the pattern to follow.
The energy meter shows 1521.94 (kWh)
